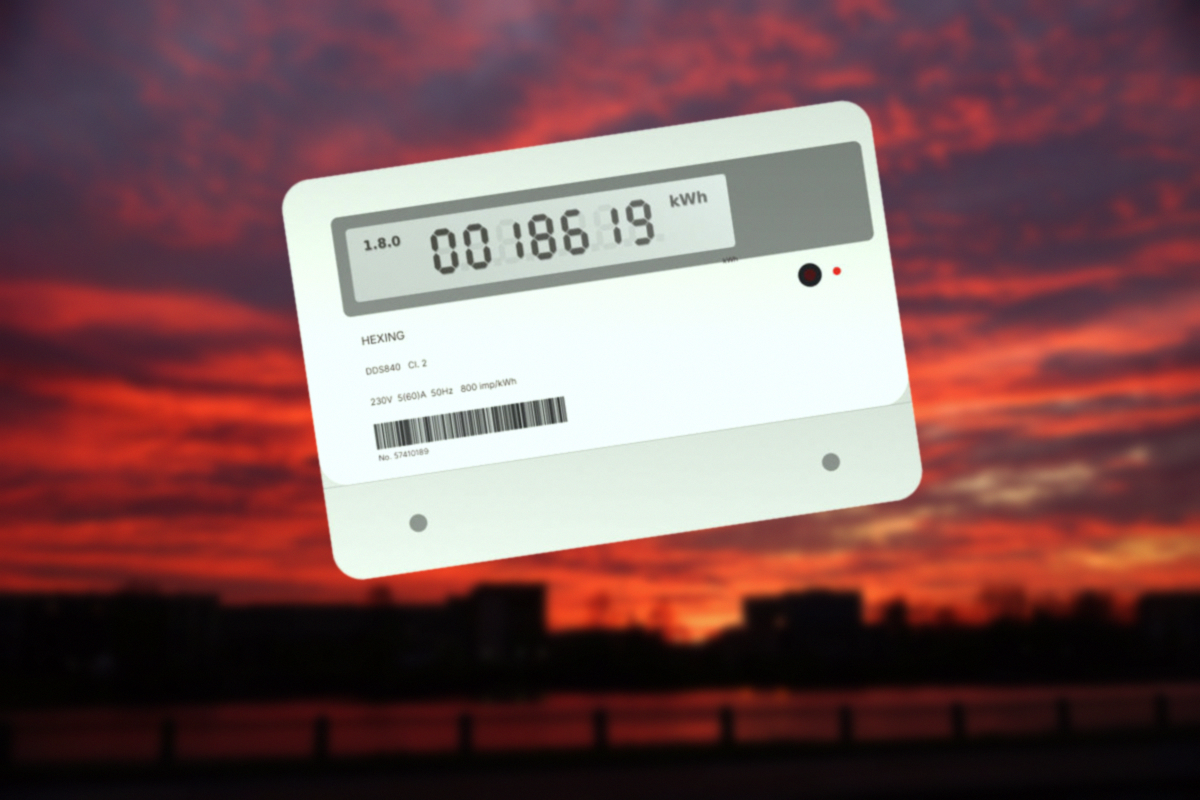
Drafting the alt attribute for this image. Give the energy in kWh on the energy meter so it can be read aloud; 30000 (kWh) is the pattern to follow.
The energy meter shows 18619 (kWh)
